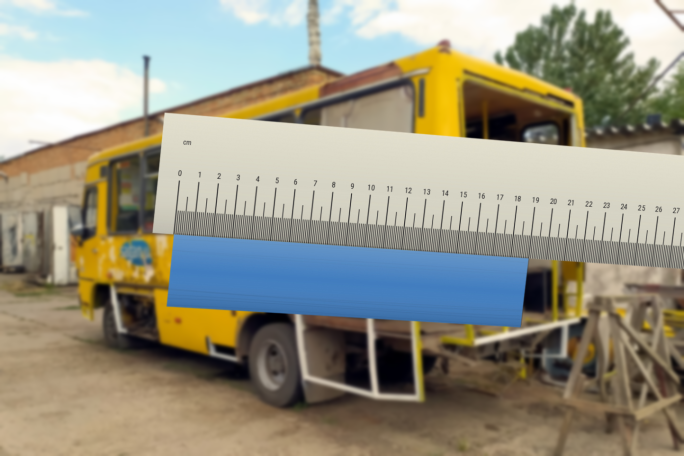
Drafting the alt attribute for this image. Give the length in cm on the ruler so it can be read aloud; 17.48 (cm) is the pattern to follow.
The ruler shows 19 (cm)
